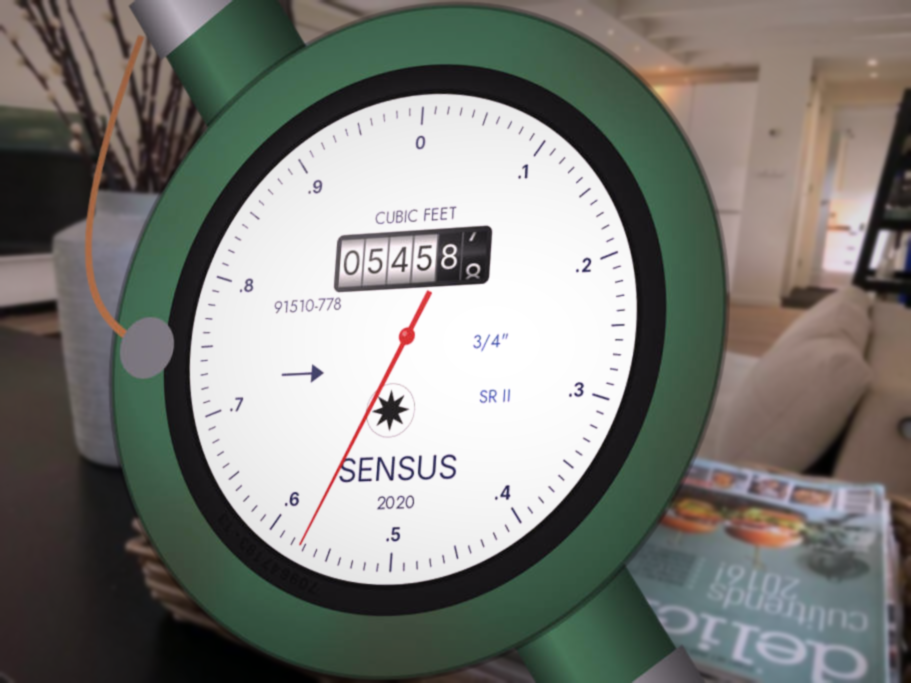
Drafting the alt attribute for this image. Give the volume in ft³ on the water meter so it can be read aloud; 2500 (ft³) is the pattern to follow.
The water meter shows 54587.57 (ft³)
